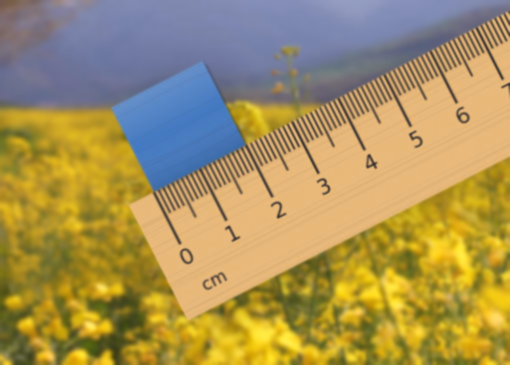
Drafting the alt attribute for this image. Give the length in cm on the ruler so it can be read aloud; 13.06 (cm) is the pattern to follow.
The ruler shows 2 (cm)
